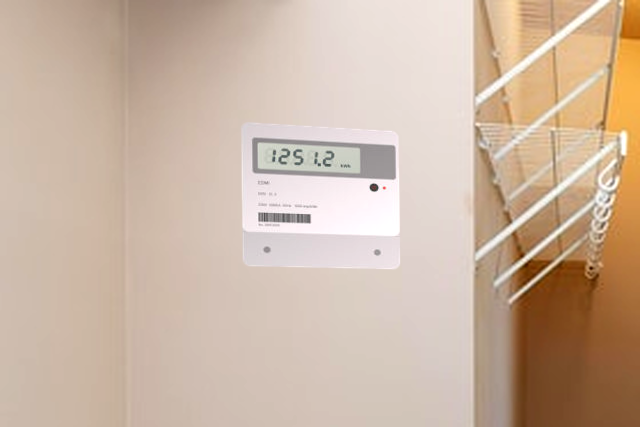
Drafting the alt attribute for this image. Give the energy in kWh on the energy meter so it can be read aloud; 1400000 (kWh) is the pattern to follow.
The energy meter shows 1251.2 (kWh)
